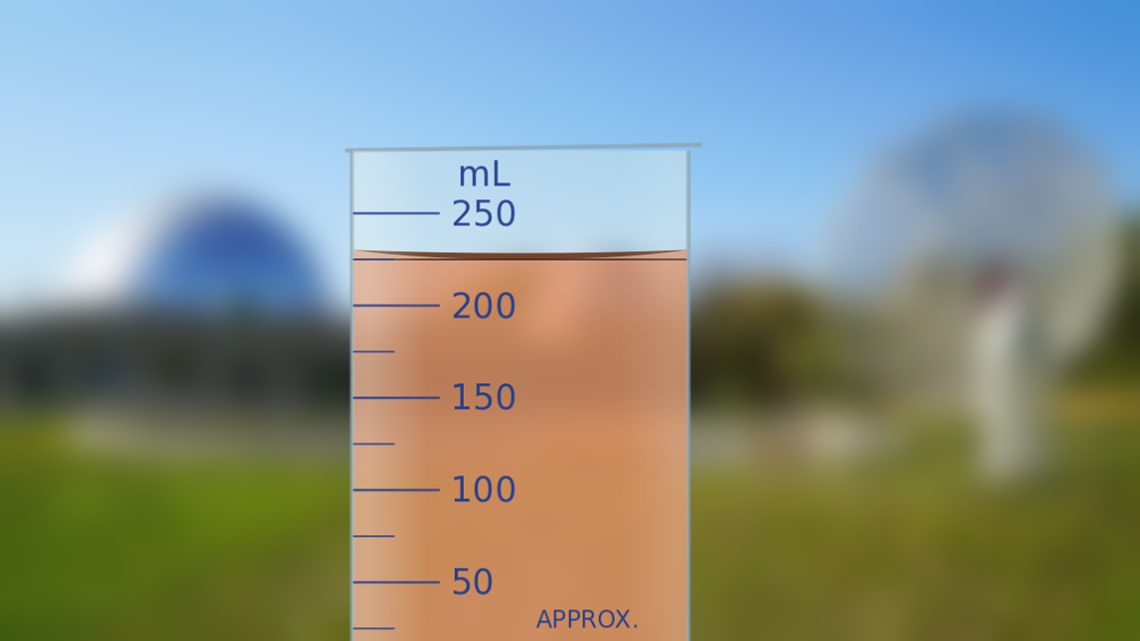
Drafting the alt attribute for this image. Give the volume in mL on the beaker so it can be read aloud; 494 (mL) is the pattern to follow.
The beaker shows 225 (mL)
